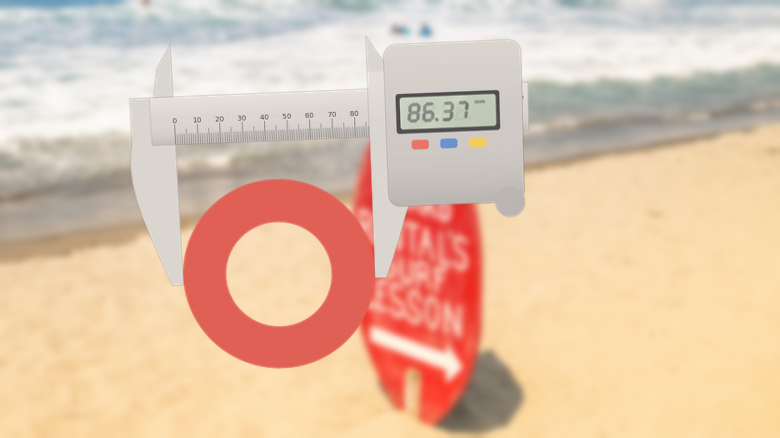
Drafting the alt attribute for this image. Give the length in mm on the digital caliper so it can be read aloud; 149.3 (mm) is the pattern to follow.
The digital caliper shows 86.37 (mm)
